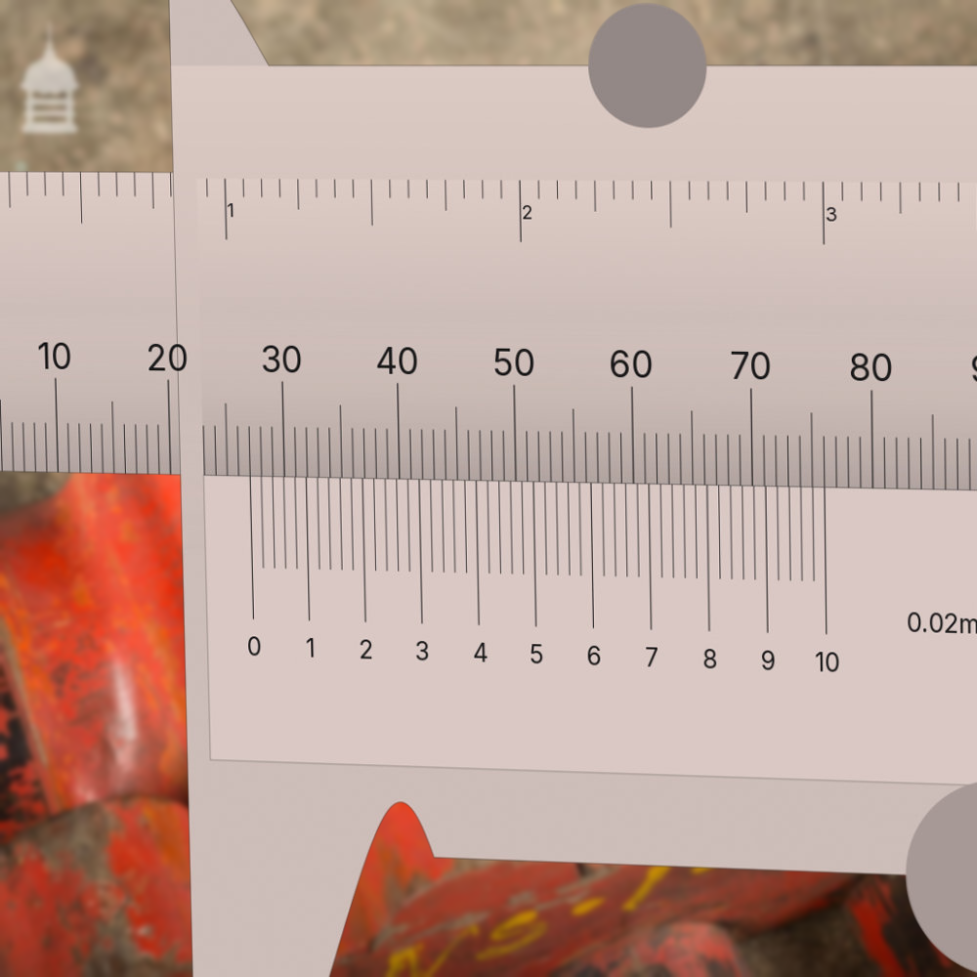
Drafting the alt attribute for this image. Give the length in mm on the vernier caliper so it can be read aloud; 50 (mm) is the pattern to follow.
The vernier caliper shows 27.0 (mm)
